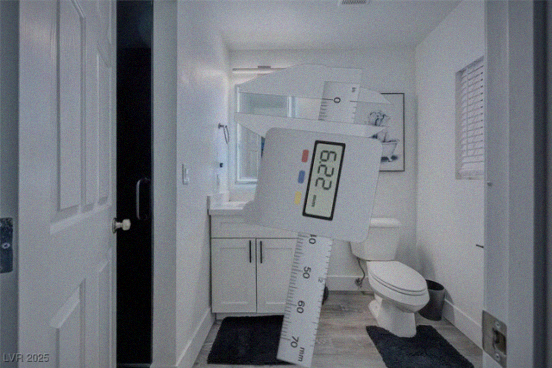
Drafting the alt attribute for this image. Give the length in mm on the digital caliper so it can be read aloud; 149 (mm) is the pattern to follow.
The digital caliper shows 6.22 (mm)
